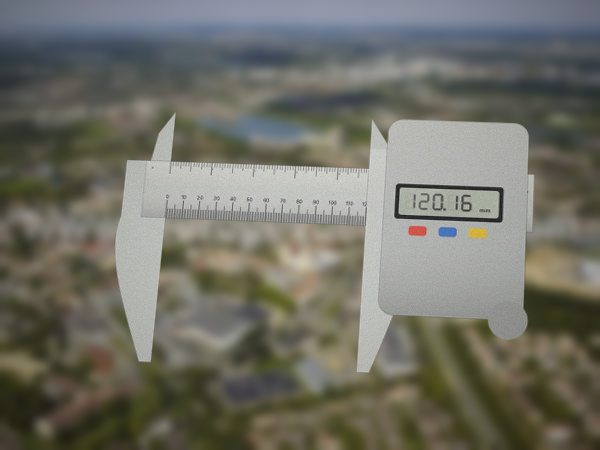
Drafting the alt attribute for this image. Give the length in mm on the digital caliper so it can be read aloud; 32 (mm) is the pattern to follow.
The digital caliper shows 120.16 (mm)
